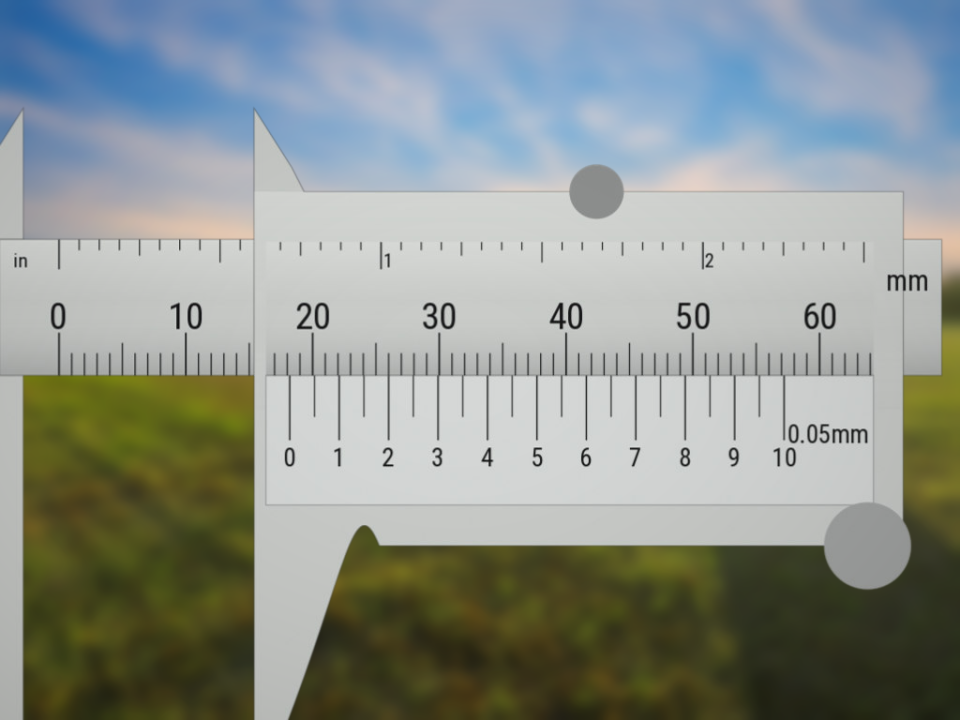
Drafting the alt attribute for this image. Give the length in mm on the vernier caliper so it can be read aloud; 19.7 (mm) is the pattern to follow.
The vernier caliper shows 18.2 (mm)
